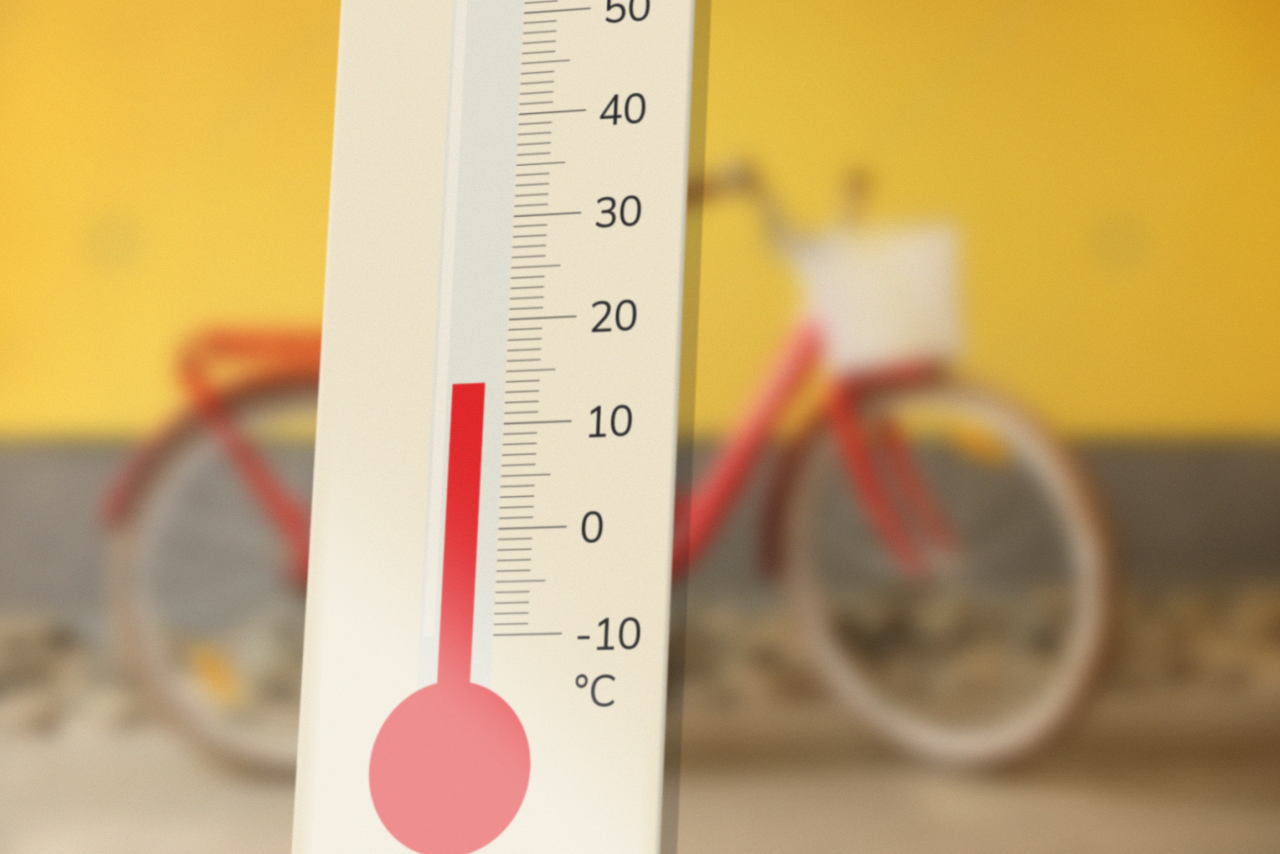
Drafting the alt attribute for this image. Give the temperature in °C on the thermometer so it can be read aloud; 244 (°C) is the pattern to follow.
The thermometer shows 14 (°C)
